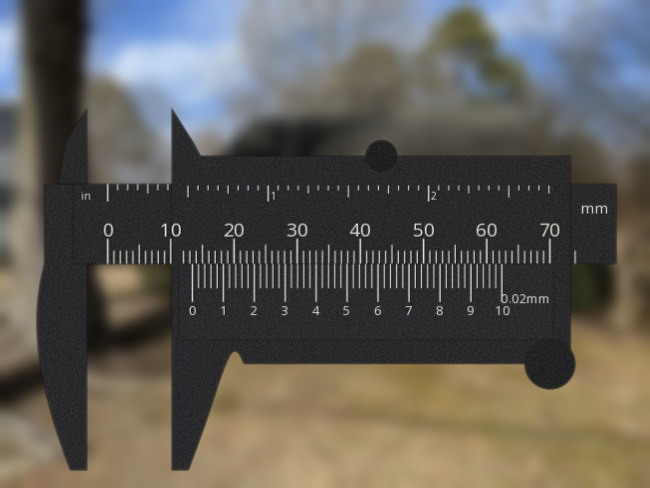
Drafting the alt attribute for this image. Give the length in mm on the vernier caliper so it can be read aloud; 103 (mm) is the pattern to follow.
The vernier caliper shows 13.4 (mm)
